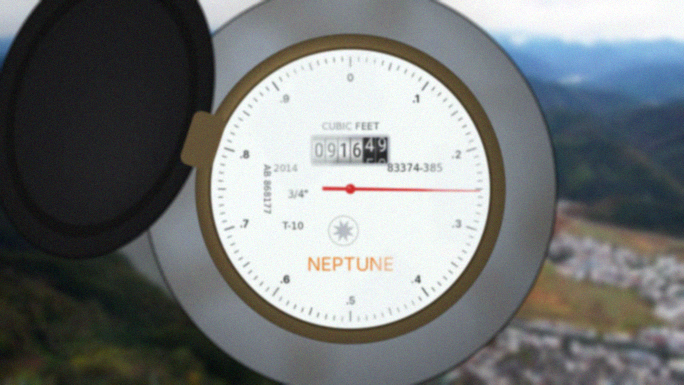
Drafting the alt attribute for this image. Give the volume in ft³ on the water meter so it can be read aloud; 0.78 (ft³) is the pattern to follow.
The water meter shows 91649.25 (ft³)
